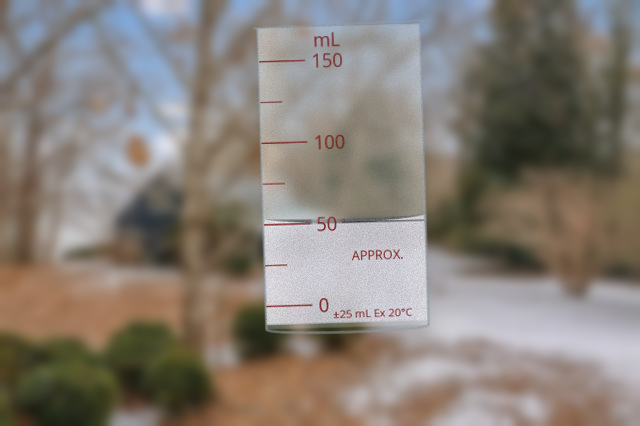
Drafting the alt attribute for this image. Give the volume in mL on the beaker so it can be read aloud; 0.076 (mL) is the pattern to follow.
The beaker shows 50 (mL)
